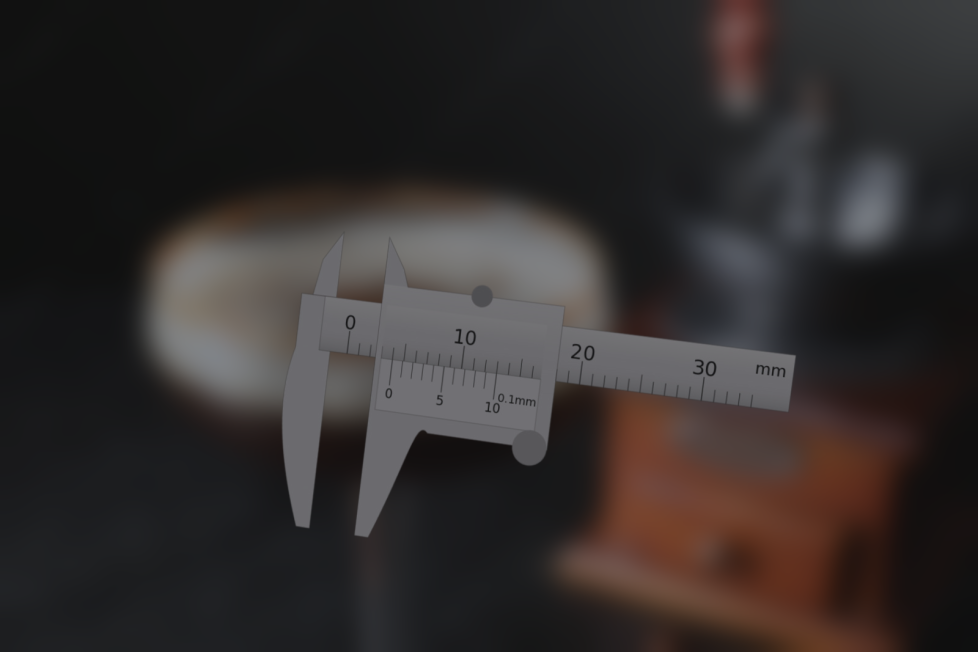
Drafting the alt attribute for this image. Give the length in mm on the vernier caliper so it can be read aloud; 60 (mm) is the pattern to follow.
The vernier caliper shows 4.0 (mm)
